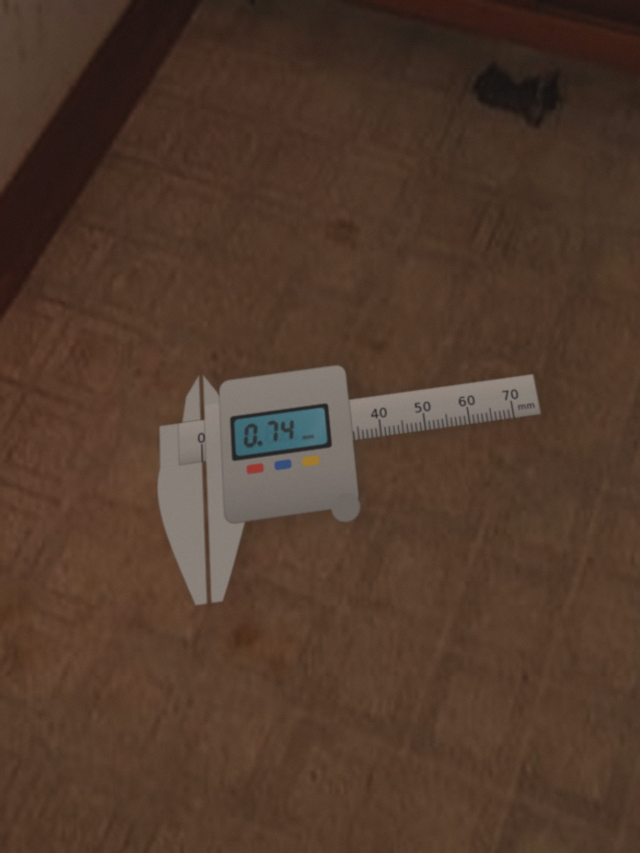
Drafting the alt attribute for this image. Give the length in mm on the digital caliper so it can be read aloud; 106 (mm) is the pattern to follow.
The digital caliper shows 0.74 (mm)
